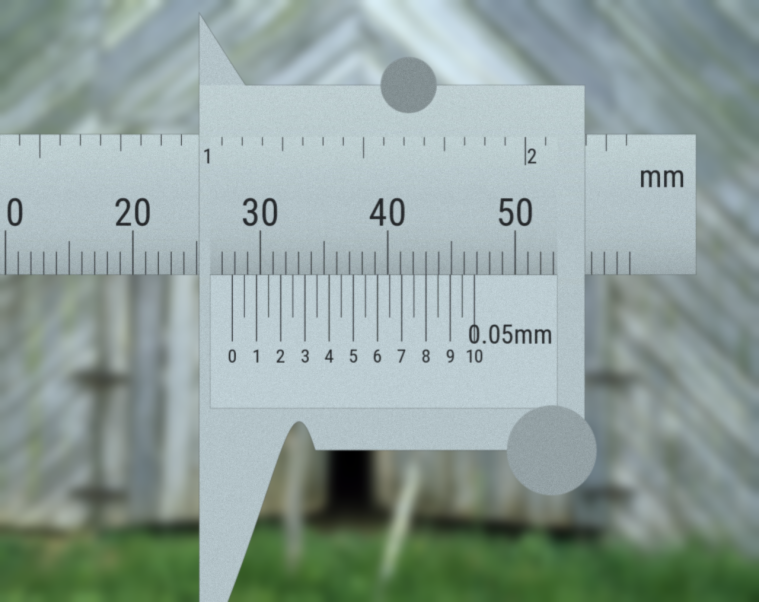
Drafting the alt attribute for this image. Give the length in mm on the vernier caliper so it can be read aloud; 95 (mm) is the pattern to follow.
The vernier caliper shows 27.8 (mm)
